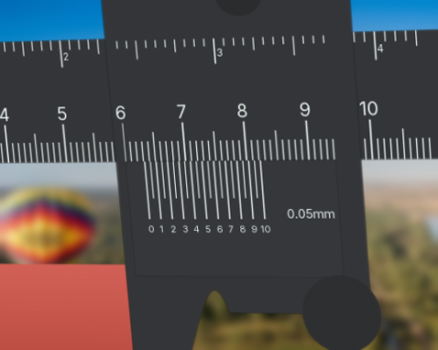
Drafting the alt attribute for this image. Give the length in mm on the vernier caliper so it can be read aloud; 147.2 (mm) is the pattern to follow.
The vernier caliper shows 63.2 (mm)
